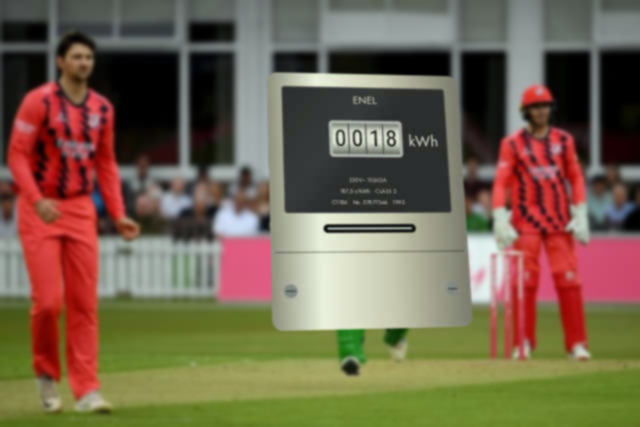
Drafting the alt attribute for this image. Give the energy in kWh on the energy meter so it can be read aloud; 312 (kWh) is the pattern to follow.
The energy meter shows 18 (kWh)
